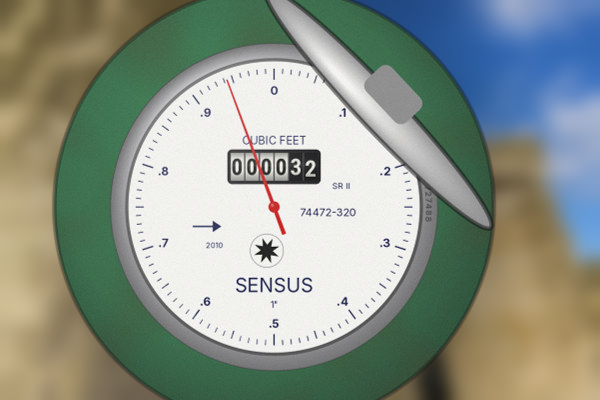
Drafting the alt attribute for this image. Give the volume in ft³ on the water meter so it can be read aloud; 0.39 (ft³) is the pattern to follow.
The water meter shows 31.94 (ft³)
